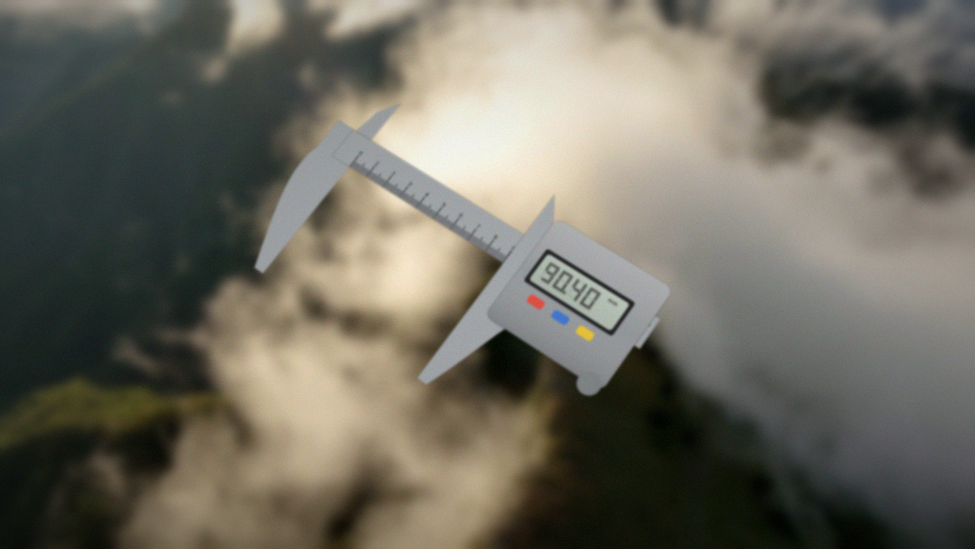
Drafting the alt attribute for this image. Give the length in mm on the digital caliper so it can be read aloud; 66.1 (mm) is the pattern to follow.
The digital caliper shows 90.40 (mm)
